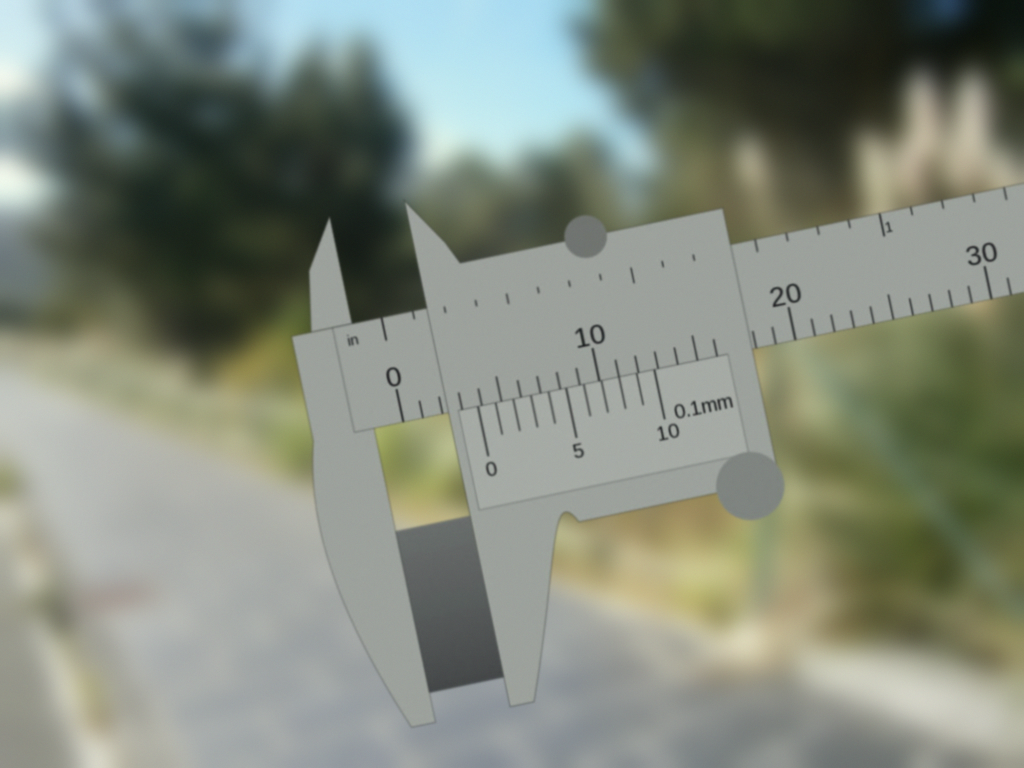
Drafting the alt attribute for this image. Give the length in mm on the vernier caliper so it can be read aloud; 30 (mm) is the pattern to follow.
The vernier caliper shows 3.8 (mm)
